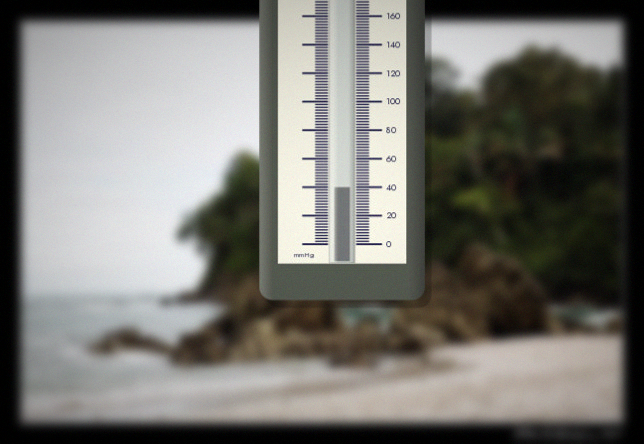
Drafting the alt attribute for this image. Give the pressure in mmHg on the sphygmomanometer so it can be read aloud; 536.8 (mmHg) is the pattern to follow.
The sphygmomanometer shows 40 (mmHg)
